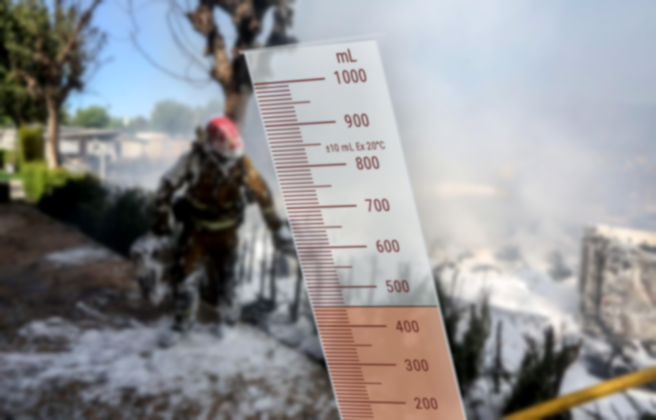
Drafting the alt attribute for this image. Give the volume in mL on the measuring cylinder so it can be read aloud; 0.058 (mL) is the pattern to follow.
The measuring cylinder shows 450 (mL)
